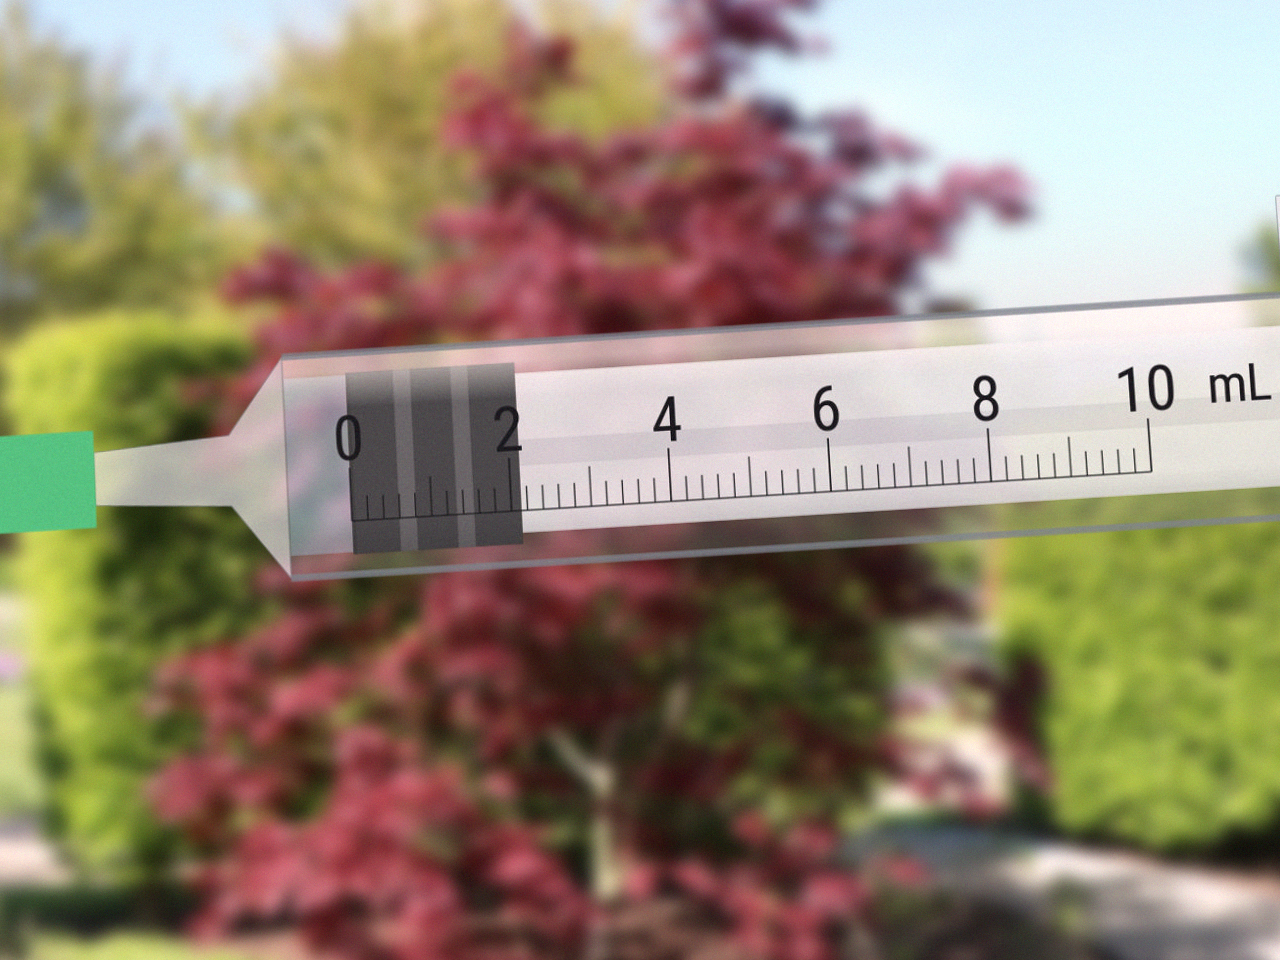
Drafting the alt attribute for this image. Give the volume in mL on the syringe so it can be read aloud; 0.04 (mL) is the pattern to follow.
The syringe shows 0 (mL)
